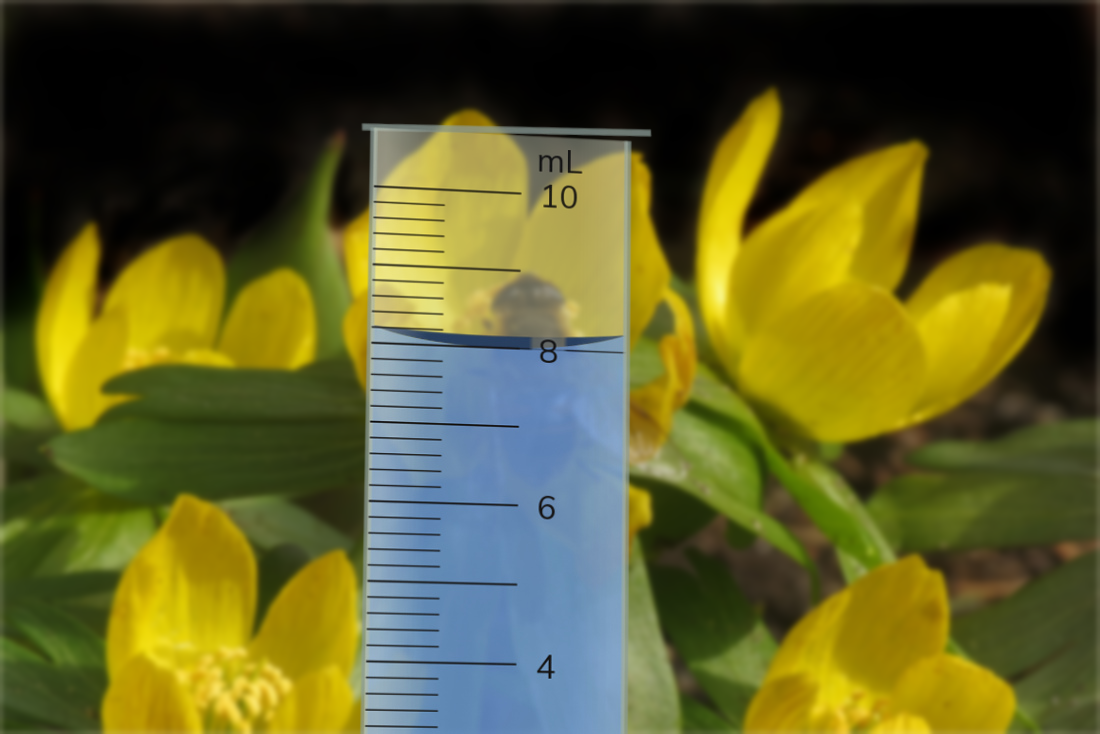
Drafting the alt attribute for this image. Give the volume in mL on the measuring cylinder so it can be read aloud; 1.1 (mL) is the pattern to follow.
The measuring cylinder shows 8 (mL)
